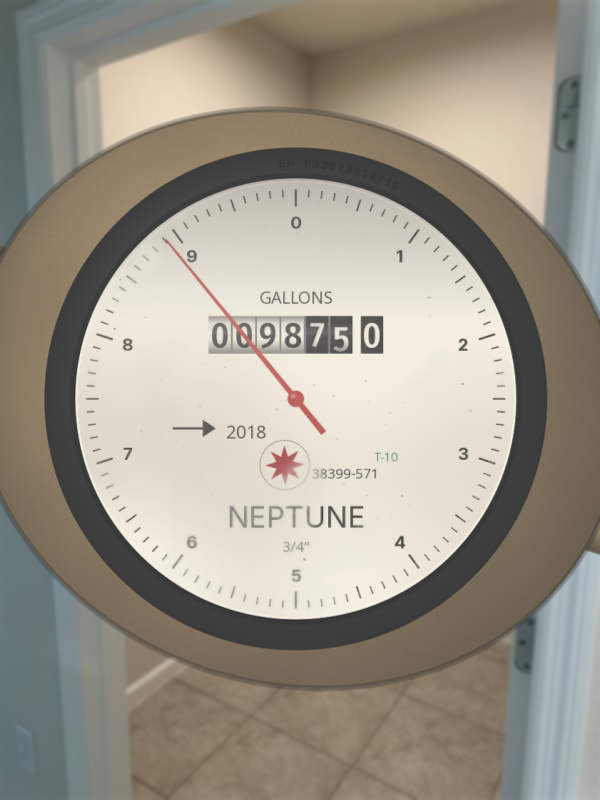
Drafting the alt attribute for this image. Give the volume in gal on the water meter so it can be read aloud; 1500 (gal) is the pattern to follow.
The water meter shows 98748.9 (gal)
